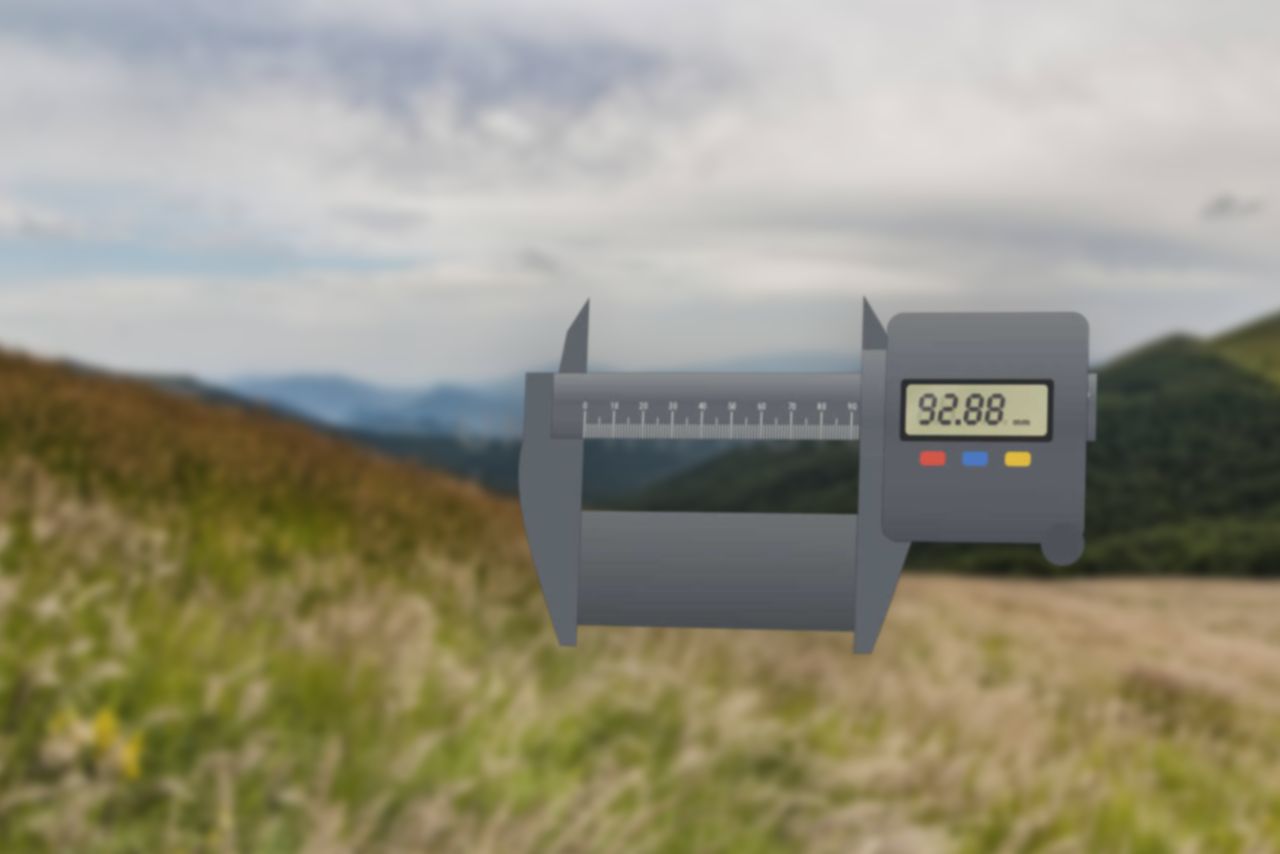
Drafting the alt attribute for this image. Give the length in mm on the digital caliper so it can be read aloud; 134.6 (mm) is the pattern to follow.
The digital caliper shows 92.88 (mm)
